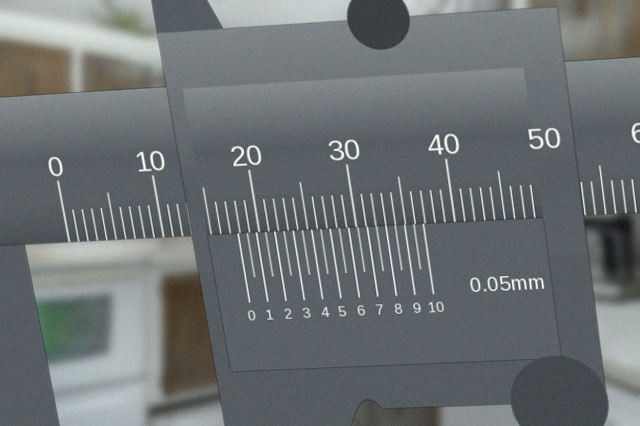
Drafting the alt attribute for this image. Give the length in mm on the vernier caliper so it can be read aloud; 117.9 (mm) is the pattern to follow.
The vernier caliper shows 17.8 (mm)
